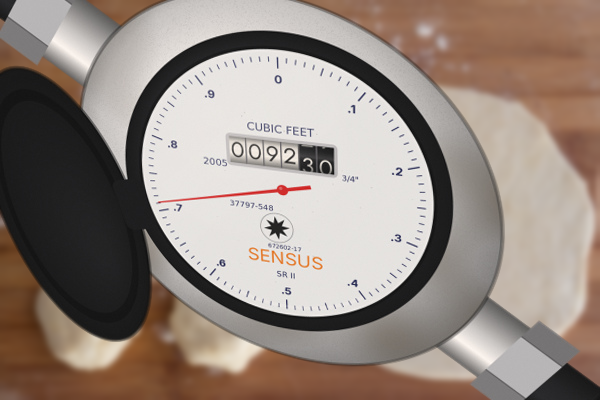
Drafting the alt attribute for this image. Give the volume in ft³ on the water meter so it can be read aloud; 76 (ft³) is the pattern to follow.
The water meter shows 9229.71 (ft³)
